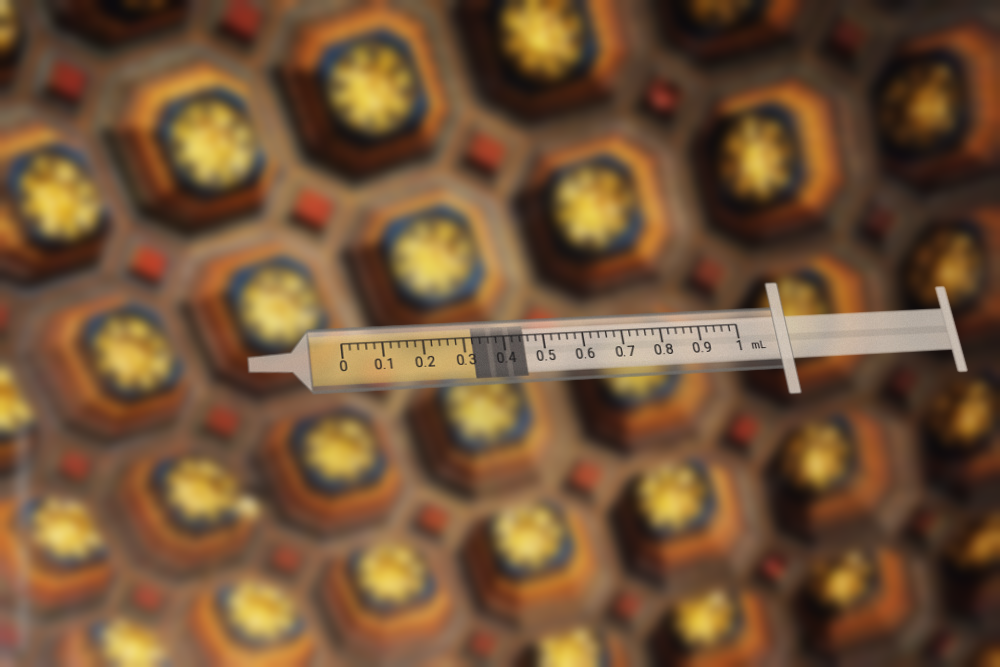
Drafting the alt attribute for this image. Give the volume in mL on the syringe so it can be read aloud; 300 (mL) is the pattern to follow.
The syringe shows 0.32 (mL)
